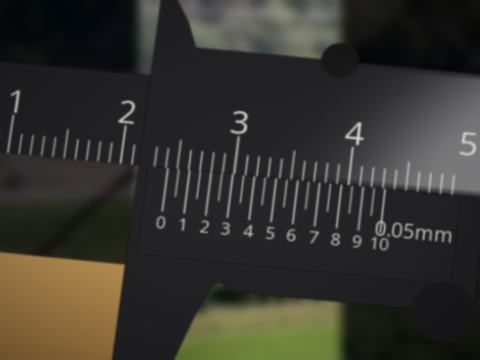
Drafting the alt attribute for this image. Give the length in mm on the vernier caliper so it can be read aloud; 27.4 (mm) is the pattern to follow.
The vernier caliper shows 24.2 (mm)
